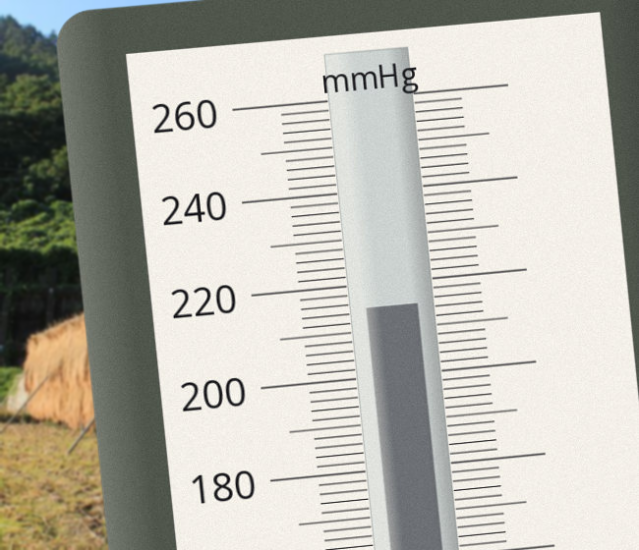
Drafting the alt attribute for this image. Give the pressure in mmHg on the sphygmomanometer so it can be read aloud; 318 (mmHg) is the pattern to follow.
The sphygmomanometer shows 215 (mmHg)
